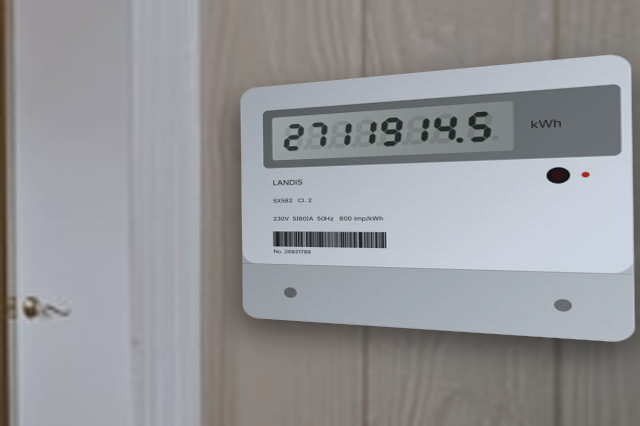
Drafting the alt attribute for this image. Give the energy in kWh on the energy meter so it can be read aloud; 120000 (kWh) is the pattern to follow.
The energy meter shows 2711914.5 (kWh)
